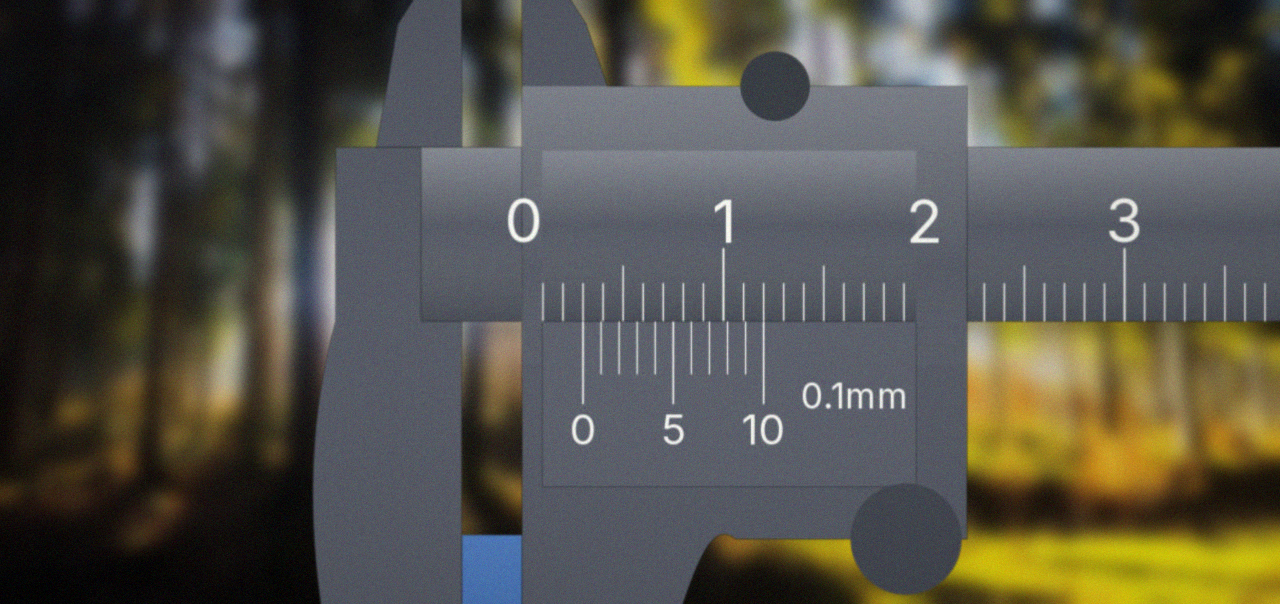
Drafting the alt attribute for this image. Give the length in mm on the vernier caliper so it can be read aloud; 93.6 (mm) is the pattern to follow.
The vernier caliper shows 3.0 (mm)
